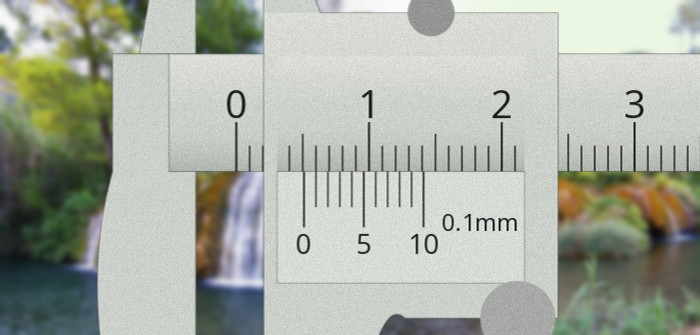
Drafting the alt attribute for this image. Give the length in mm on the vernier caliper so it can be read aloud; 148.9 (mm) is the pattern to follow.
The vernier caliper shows 5.1 (mm)
